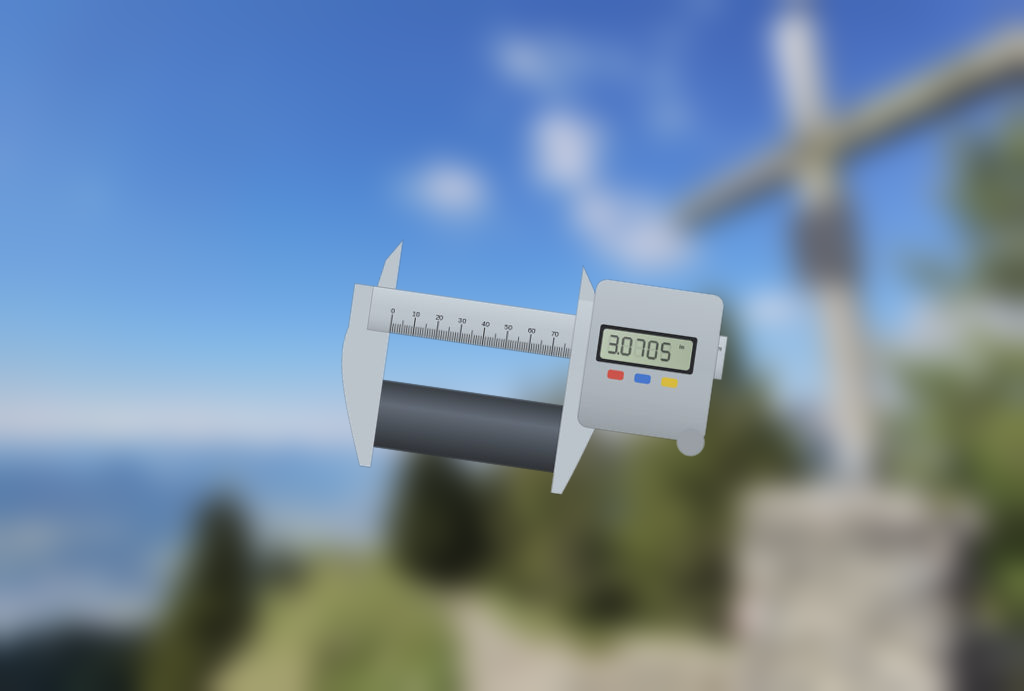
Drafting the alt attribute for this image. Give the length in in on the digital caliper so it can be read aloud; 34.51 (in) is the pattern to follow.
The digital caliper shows 3.0705 (in)
